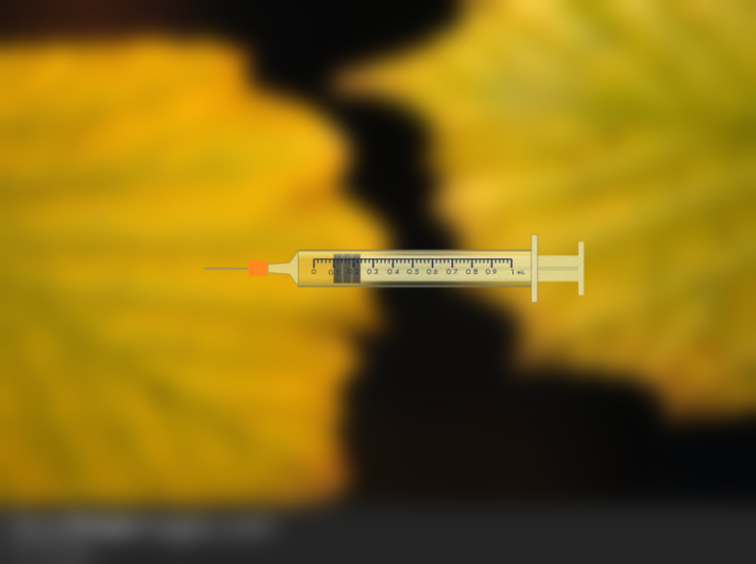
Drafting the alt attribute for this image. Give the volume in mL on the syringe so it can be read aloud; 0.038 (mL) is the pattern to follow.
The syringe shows 0.1 (mL)
